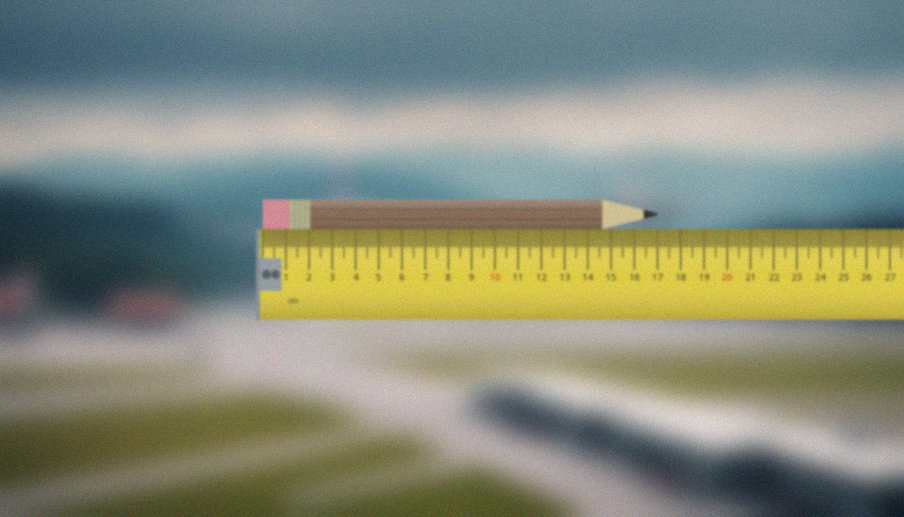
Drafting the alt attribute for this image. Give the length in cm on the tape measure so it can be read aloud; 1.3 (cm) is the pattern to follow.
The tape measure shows 17 (cm)
